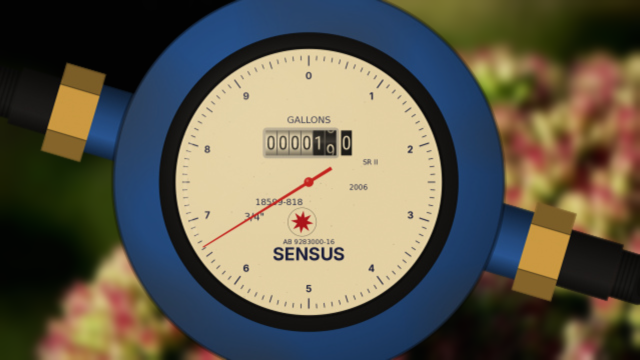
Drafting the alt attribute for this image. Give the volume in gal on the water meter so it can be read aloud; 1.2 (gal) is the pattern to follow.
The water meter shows 186.6 (gal)
